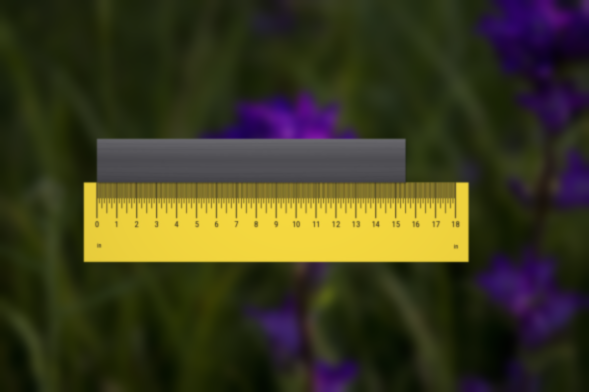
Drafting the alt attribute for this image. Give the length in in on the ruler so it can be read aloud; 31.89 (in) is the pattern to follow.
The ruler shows 15.5 (in)
